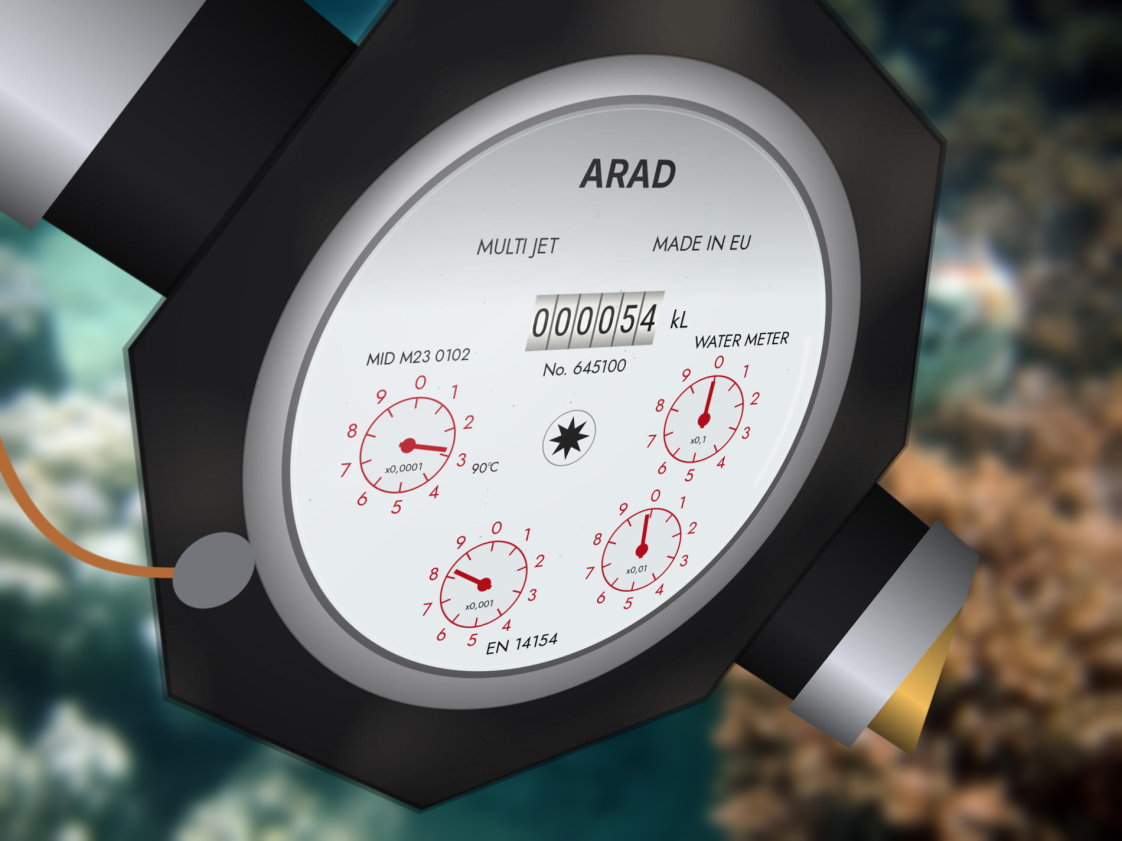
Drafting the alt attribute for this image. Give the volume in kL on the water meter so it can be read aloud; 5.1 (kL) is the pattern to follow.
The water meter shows 53.9982 (kL)
